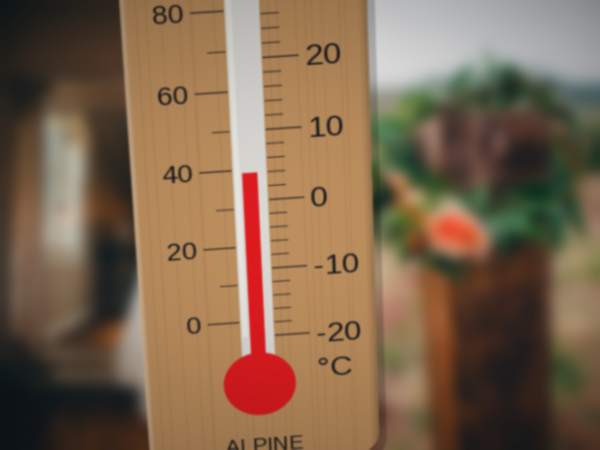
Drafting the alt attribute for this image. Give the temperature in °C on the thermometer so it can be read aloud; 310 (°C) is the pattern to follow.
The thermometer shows 4 (°C)
